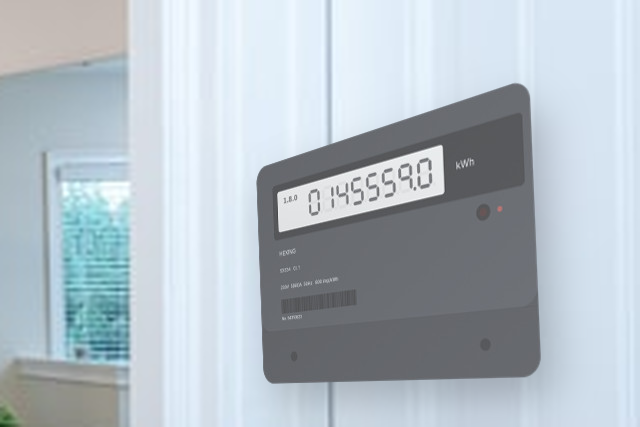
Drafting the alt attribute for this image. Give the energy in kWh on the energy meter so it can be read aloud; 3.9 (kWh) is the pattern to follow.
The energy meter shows 145559.0 (kWh)
